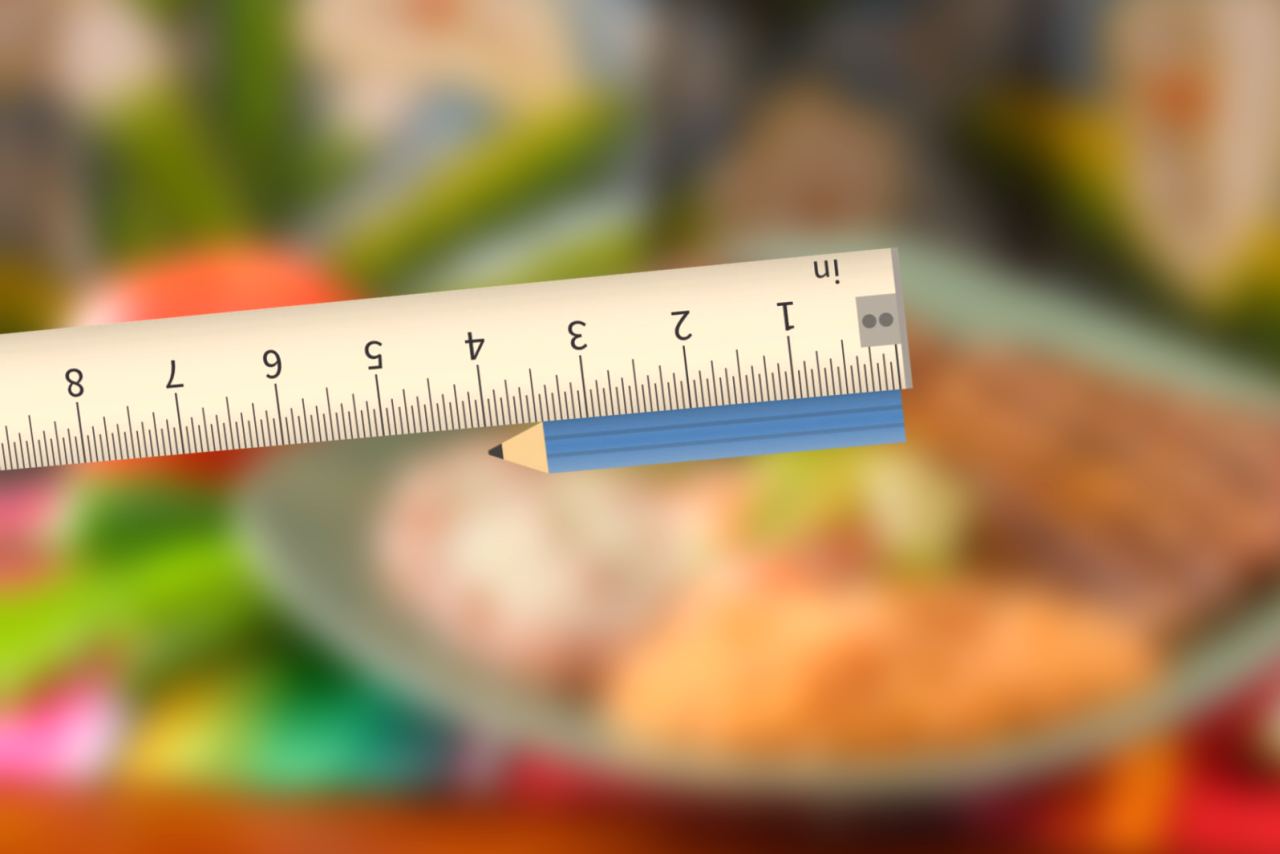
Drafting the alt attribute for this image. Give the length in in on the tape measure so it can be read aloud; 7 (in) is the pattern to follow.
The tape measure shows 4 (in)
